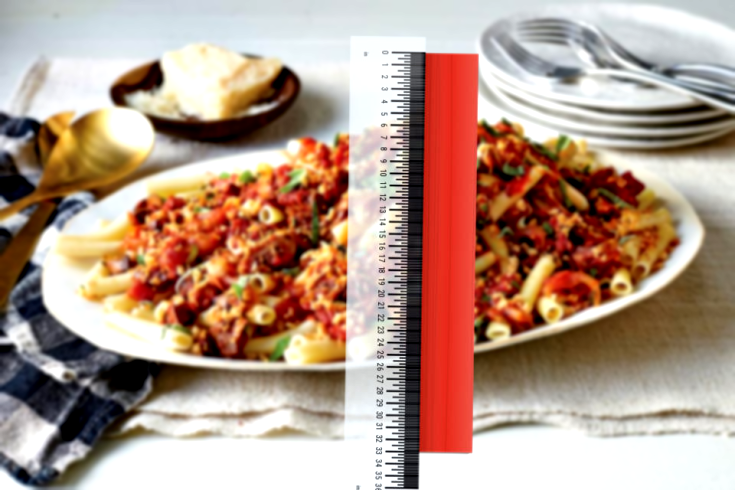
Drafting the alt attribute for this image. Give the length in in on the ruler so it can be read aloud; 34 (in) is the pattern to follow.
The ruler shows 33 (in)
